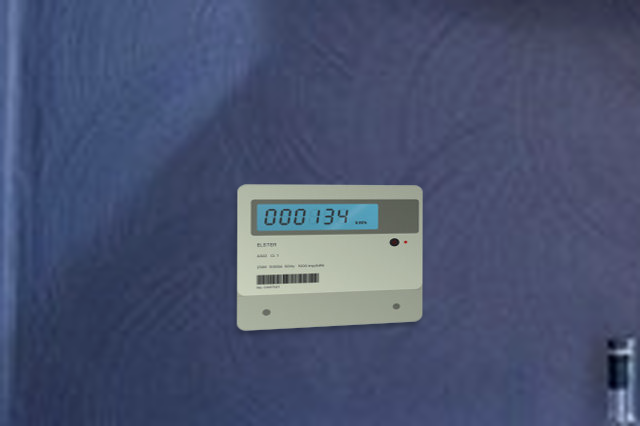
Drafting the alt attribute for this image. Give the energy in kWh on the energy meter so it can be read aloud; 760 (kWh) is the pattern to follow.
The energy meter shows 134 (kWh)
